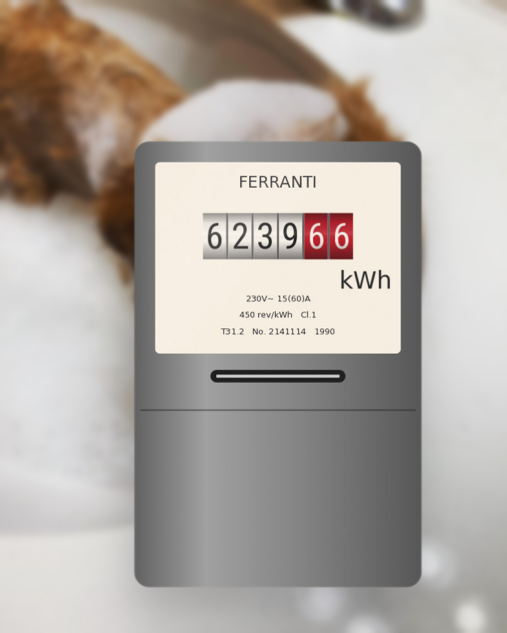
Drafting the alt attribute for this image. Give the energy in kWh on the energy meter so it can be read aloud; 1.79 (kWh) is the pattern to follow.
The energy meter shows 6239.66 (kWh)
